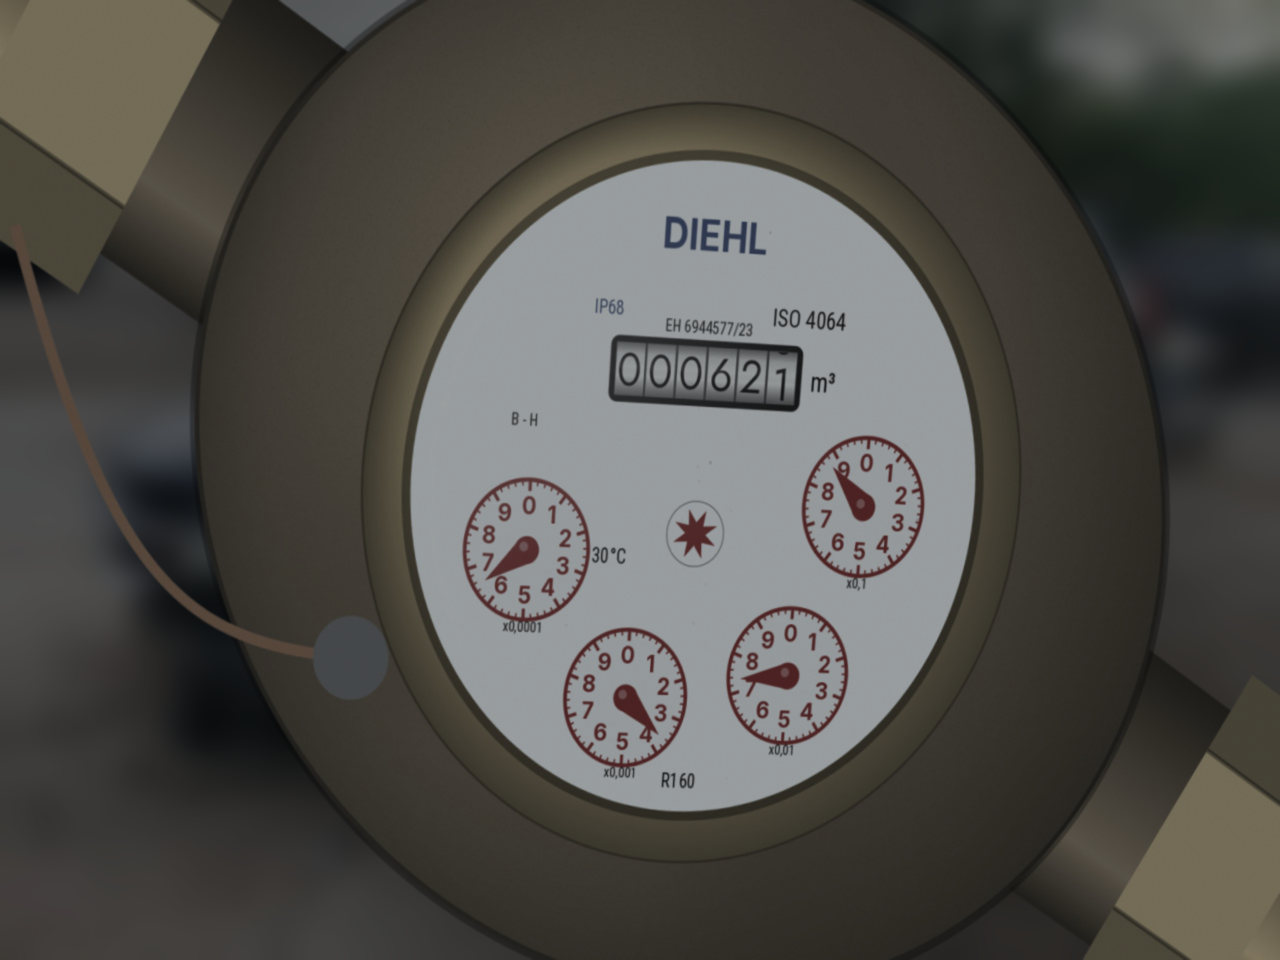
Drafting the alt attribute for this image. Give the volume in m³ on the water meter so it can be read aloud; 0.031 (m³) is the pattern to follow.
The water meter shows 620.8736 (m³)
